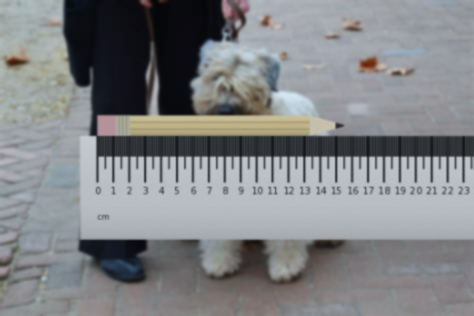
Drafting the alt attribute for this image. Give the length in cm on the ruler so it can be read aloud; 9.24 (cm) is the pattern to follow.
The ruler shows 15.5 (cm)
